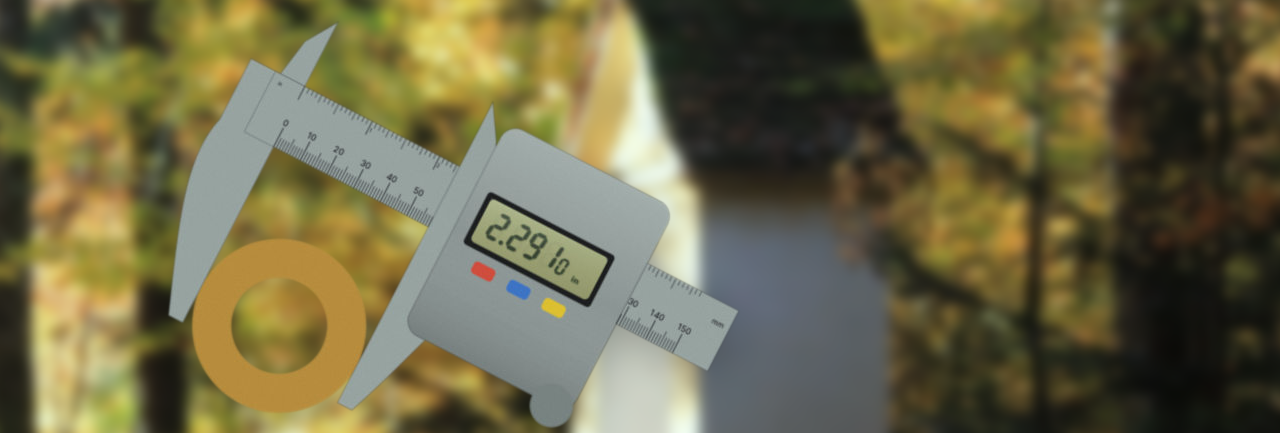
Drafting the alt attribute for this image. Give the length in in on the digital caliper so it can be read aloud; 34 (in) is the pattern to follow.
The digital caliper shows 2.2910 (in)
